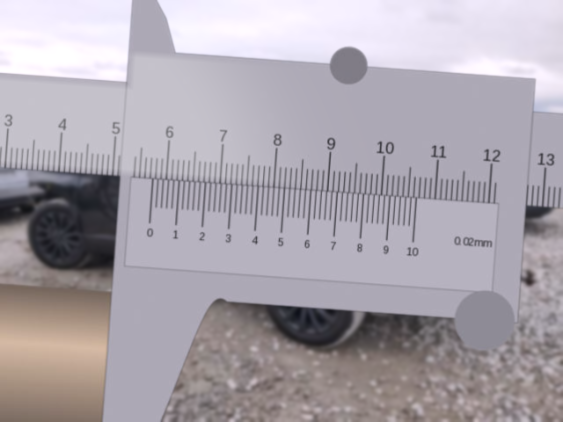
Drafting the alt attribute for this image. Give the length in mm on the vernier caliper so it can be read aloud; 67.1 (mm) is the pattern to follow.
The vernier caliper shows 57.5 (mm)
